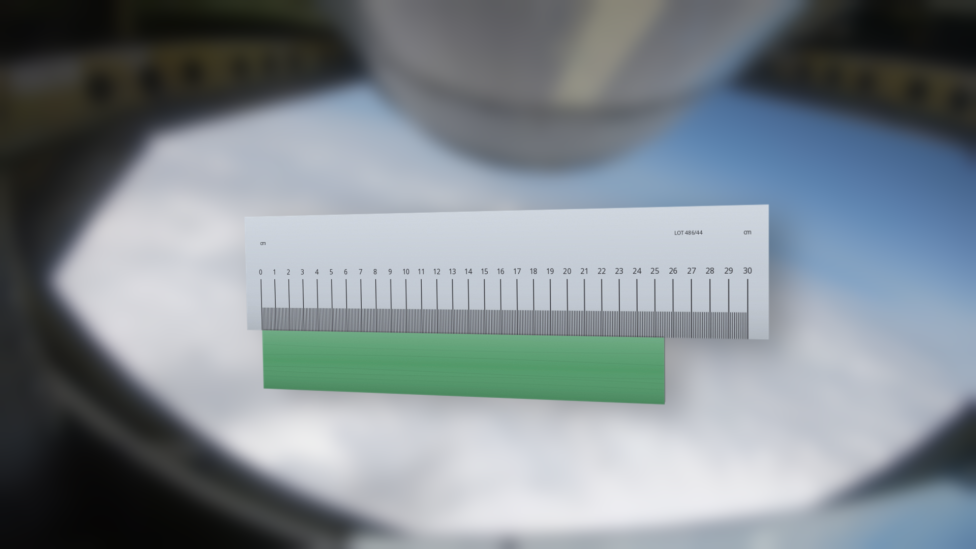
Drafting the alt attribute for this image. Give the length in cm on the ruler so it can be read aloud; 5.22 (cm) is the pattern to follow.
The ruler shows 25.5 (cm)
